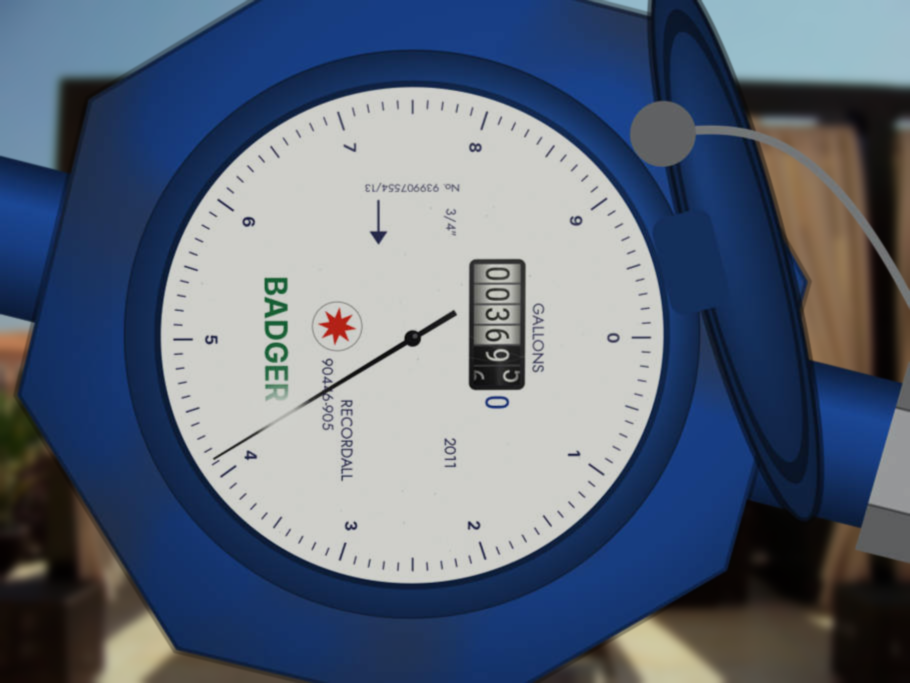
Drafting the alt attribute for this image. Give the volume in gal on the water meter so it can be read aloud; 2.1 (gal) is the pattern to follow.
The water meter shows 36954.1 (gal)
